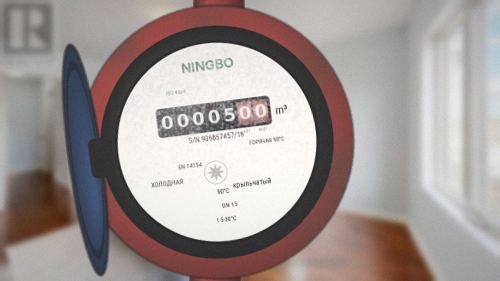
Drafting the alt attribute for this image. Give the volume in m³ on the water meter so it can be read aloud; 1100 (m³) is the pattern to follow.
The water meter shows 5.00 (m³)
